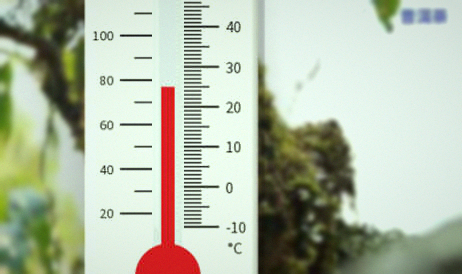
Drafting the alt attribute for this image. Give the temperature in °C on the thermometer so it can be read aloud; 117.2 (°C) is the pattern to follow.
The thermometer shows 25 (°C)
